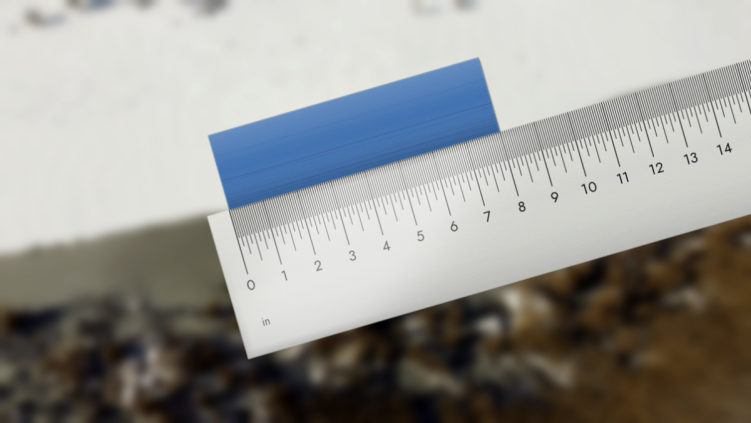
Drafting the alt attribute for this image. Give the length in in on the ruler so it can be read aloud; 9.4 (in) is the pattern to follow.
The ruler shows 8 (in)
